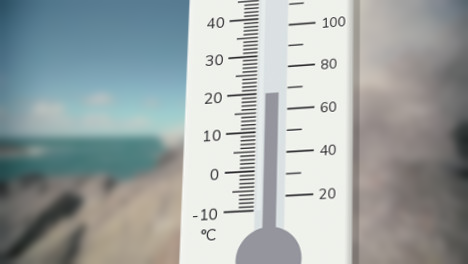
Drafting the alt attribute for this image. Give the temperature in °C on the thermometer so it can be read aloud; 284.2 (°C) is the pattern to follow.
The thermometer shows 20 (°C)
